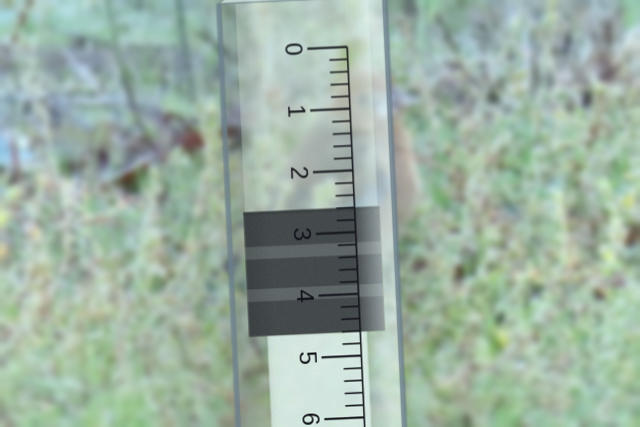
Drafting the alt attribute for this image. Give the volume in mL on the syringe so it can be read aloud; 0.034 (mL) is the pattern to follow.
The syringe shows 2.6 (mL)
